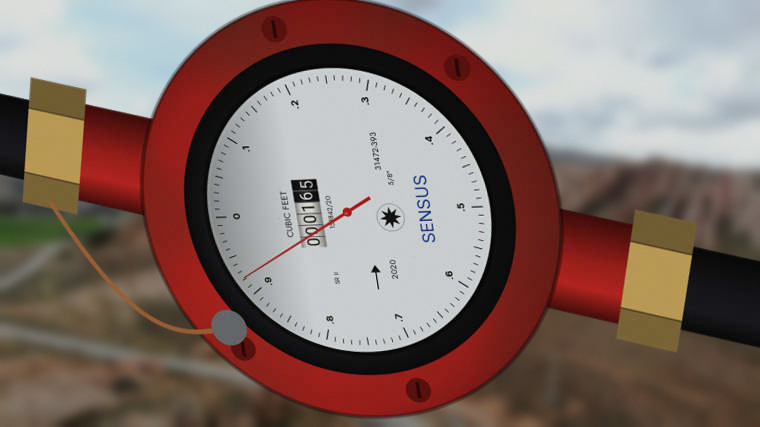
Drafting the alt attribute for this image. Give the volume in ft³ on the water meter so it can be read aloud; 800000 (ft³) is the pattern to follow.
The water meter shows 164.92 (ft³)
